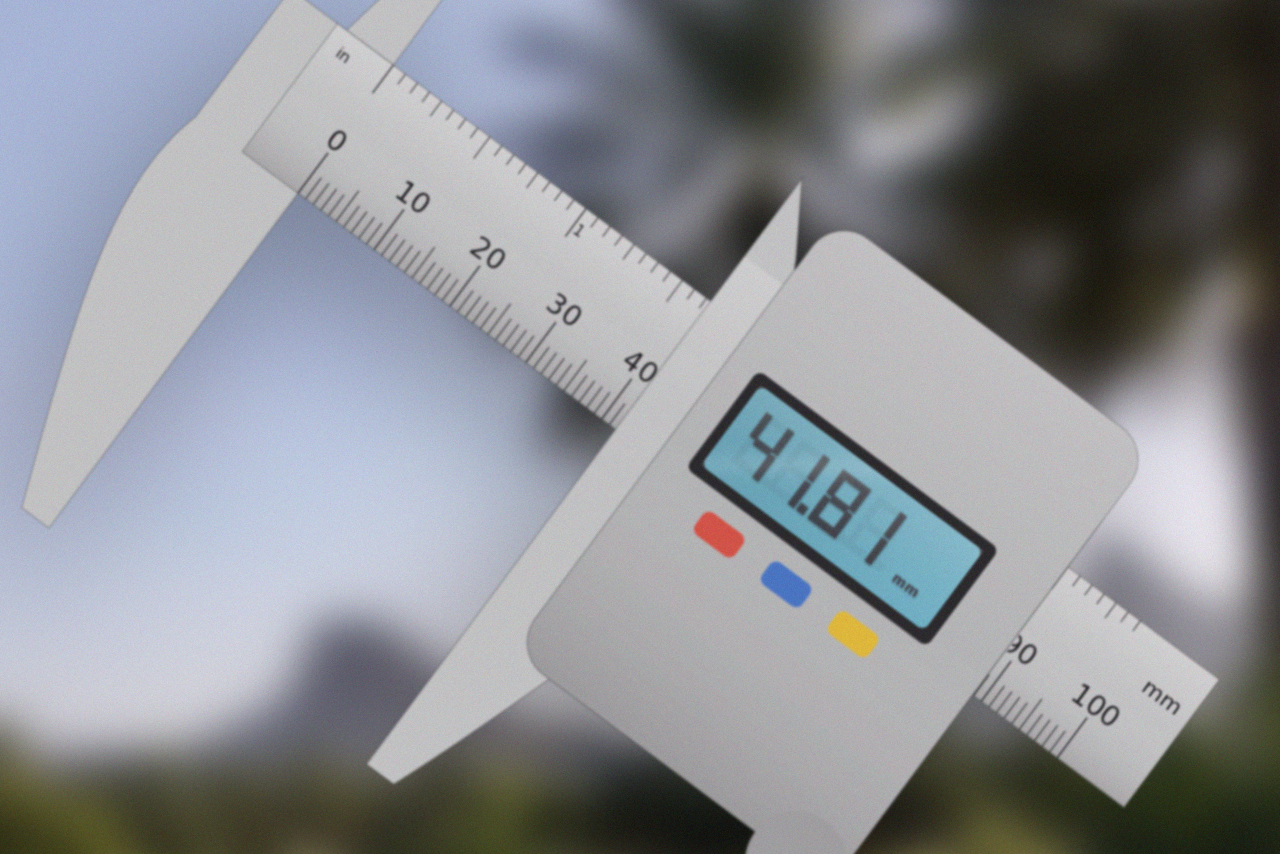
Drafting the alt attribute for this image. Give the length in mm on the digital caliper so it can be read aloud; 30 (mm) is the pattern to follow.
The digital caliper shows 41.81 (mm)
